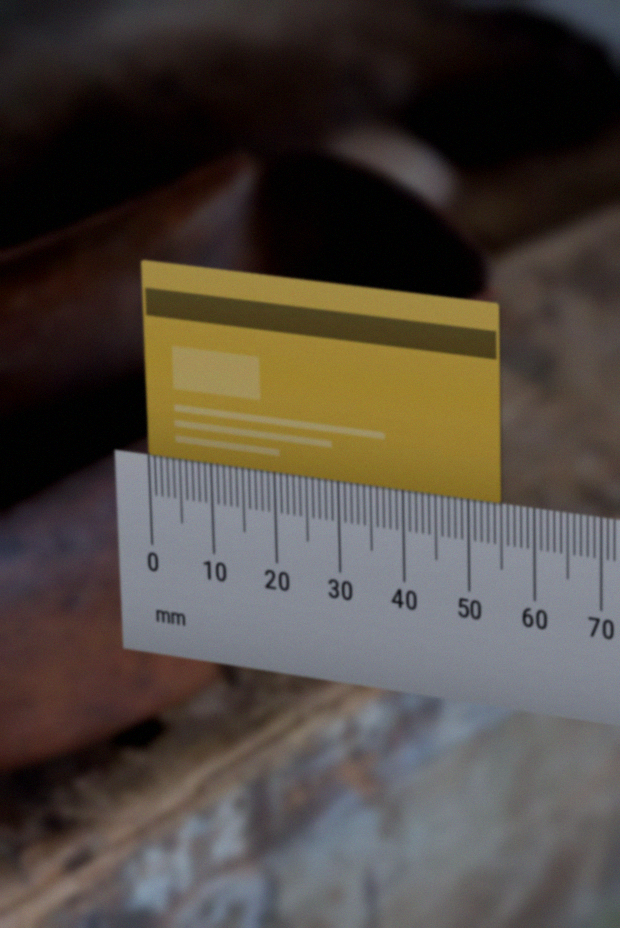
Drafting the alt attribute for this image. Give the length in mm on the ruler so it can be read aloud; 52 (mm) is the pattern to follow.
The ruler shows 55 (mm)
